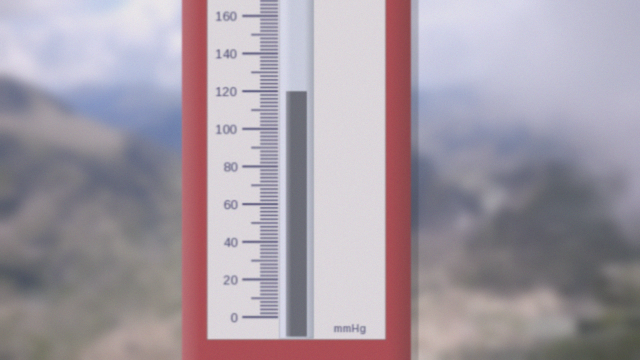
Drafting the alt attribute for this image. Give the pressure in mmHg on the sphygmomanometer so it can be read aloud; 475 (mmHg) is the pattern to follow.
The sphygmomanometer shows 120 (mmHg)
